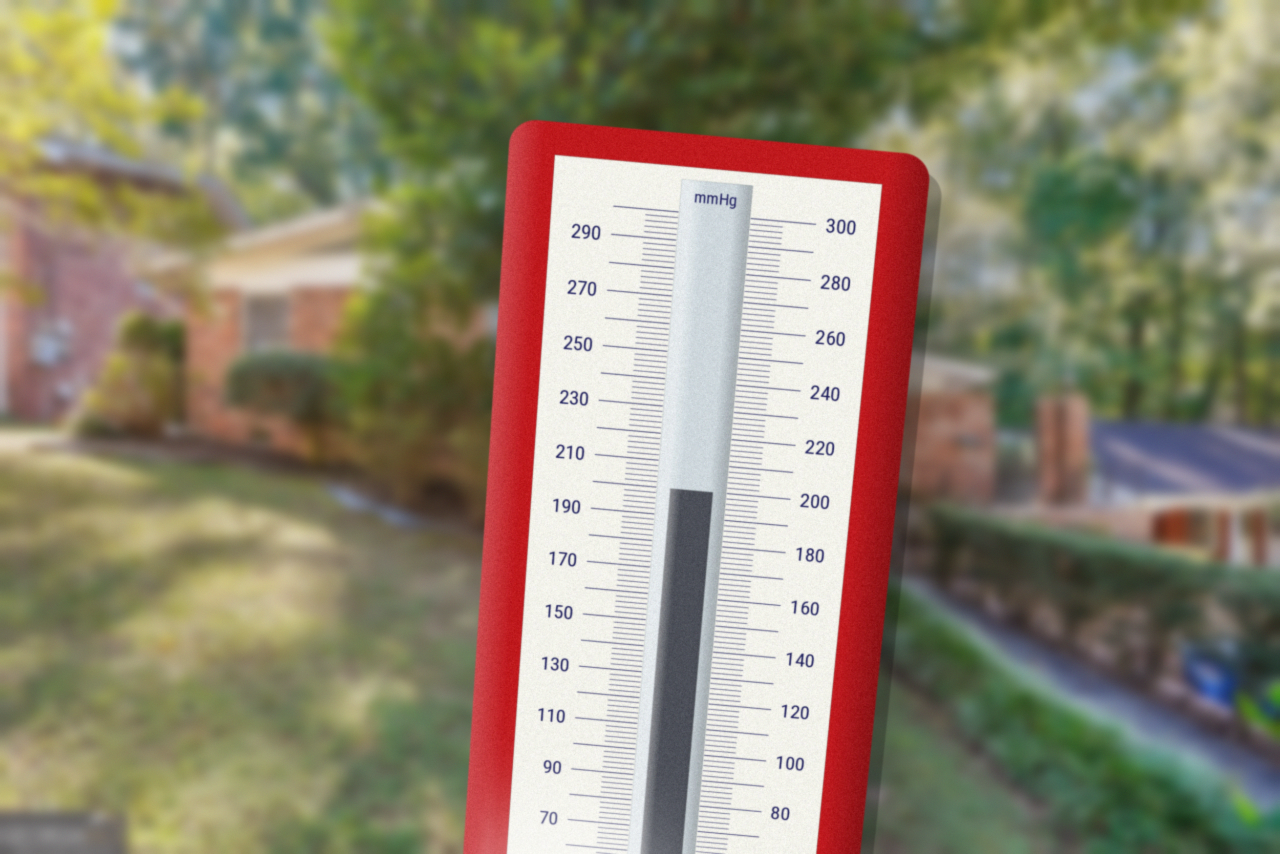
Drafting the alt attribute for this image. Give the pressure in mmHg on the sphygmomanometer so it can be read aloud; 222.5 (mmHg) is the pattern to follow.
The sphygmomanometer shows 200 (mmHg)
